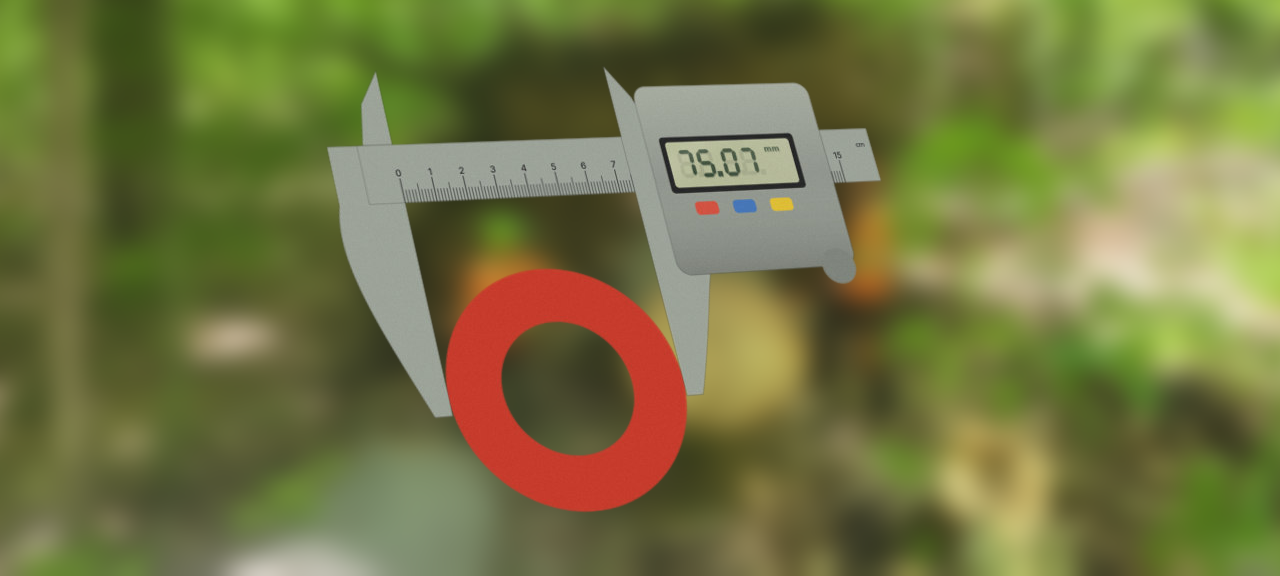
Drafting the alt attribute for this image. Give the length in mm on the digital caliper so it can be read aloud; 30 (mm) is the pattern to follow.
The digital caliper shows 75.07 (mm)
